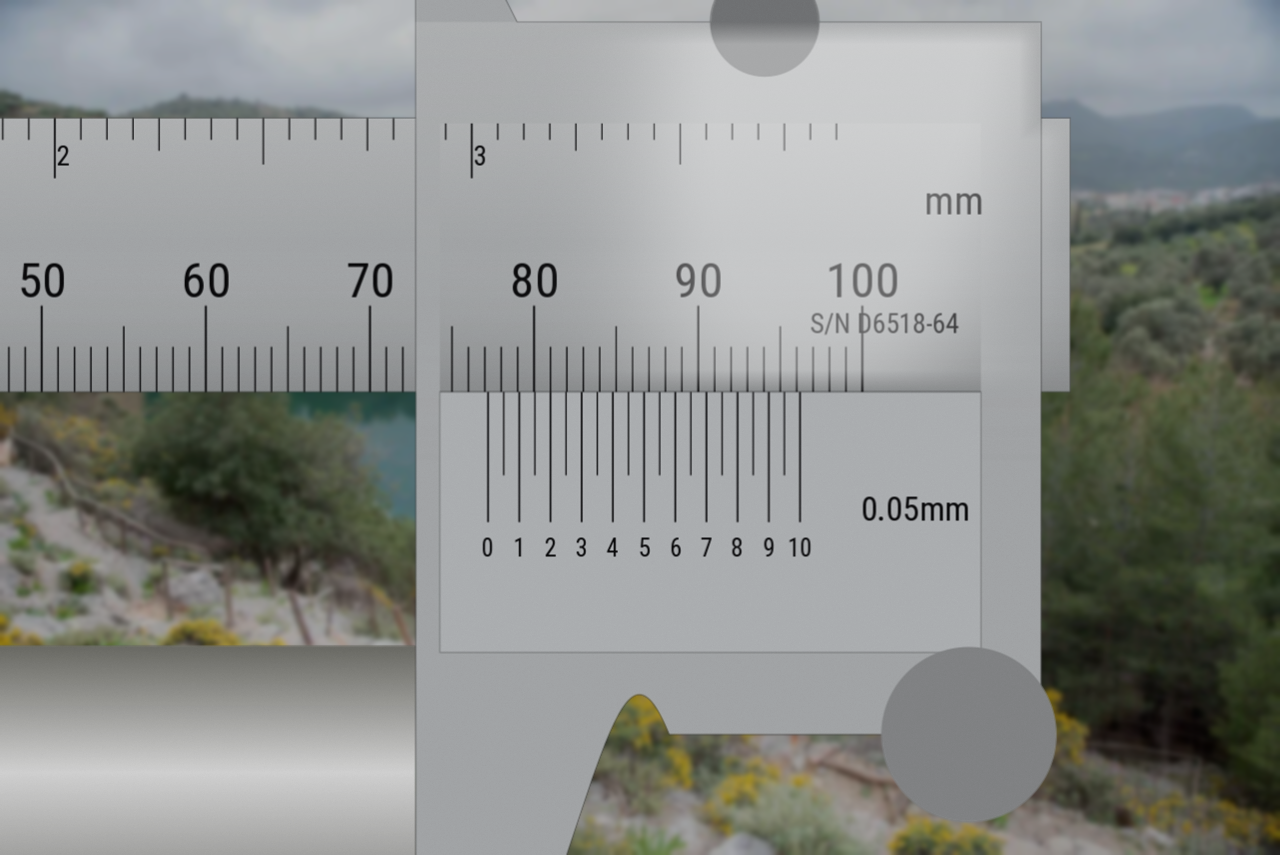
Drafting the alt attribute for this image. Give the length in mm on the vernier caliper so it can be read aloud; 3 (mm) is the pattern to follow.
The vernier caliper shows 77.2 (mm)
